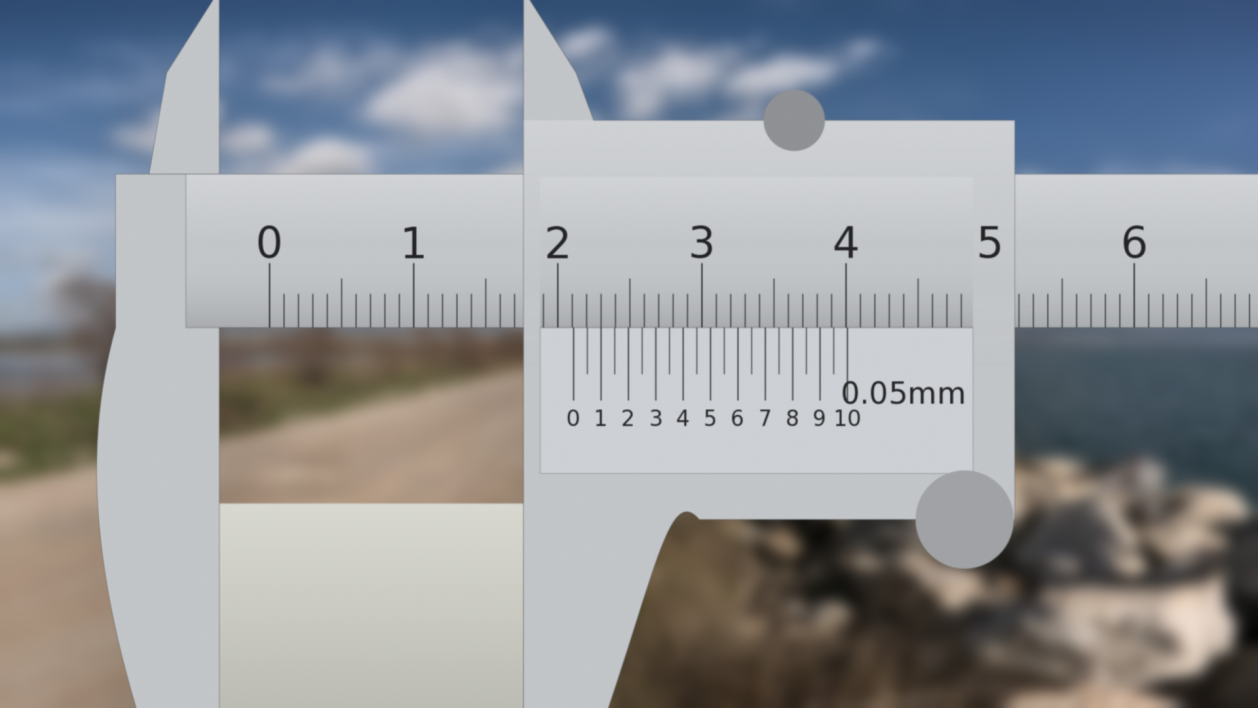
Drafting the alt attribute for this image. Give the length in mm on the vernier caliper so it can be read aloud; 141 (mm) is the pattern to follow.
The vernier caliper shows 21.1 (mm)
